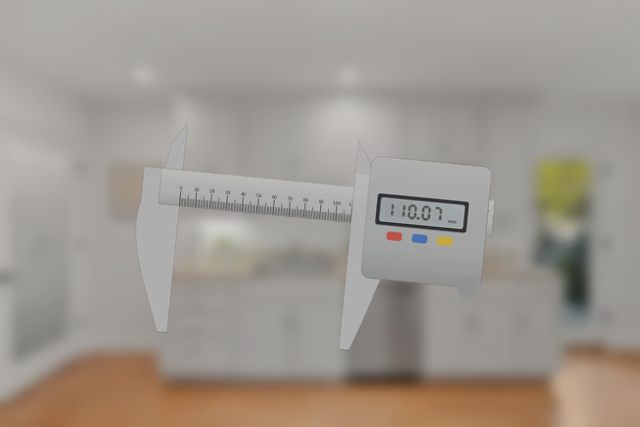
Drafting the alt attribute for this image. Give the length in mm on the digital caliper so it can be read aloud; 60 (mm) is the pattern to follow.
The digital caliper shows 110.07 (mm)
